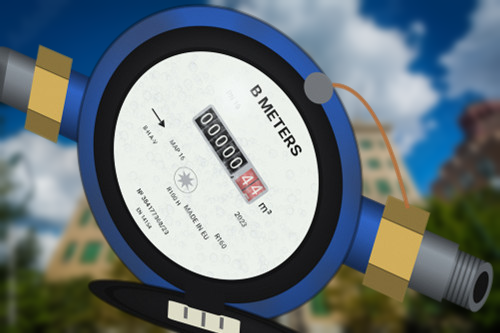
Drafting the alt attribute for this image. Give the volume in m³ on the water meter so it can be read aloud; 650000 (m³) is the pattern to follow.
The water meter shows 0.44 (m³)
